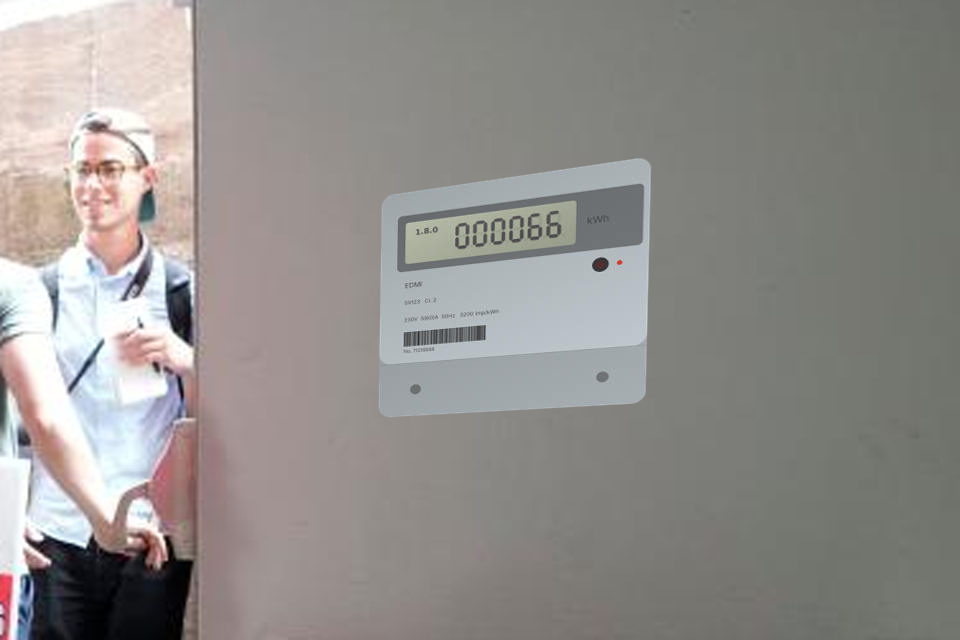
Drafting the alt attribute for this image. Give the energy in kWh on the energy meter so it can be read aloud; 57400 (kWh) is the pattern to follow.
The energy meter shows 66 (kWh)
